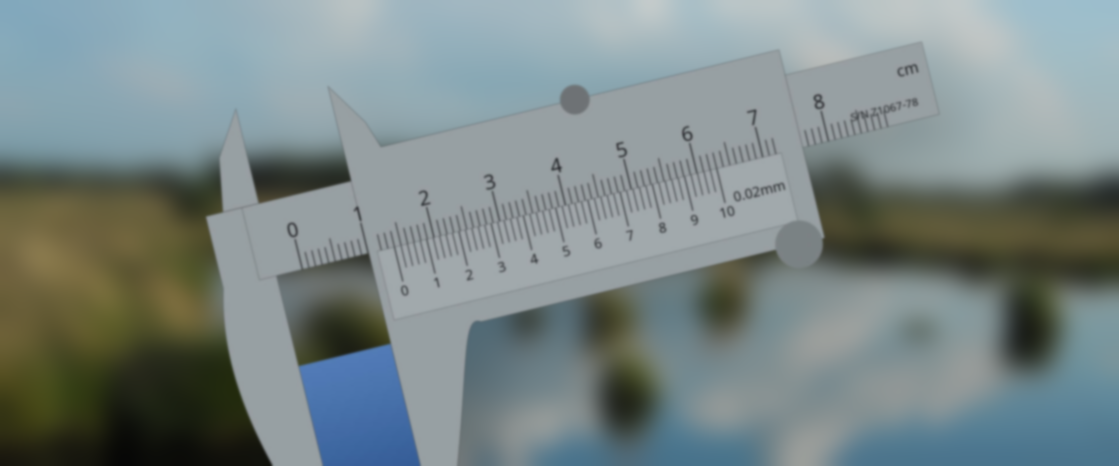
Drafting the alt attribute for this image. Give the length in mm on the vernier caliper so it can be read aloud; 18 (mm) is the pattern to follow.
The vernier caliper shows 14.0 (mm)
